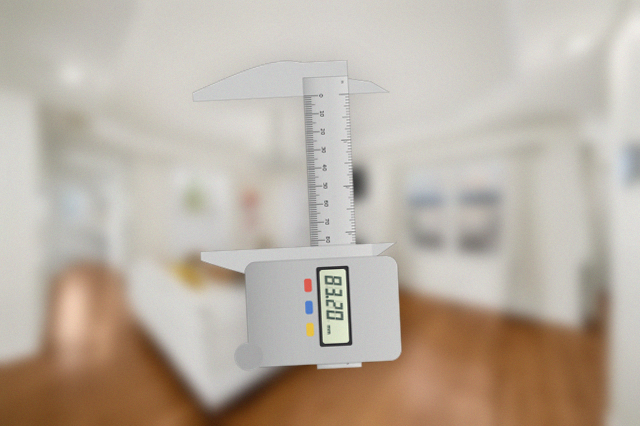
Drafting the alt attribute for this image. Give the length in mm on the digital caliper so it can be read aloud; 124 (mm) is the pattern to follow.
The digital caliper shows 83.20 (mm)
